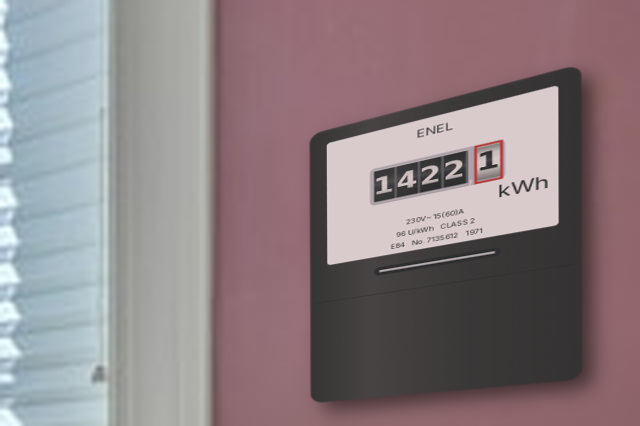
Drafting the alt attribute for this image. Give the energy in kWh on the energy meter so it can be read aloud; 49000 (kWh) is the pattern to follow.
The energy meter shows 1422.1 (kWh)
